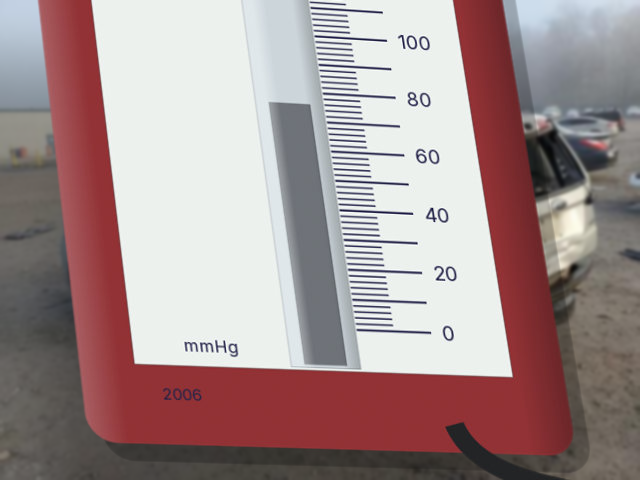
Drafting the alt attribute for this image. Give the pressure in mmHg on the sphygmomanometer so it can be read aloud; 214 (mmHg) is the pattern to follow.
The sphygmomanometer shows 76 (mmHg)
